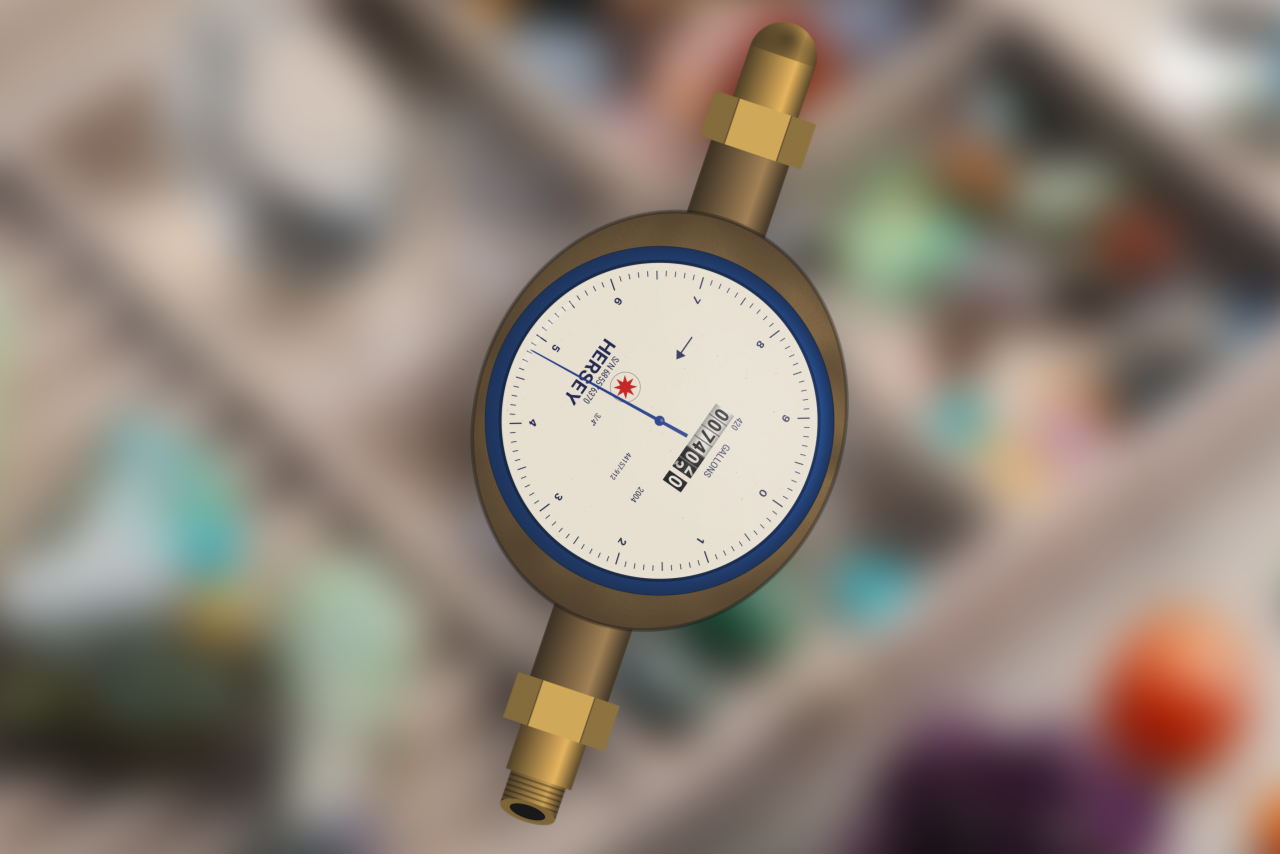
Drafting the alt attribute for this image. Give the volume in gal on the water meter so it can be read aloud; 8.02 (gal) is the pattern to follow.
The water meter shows 74024.8 (gal)
